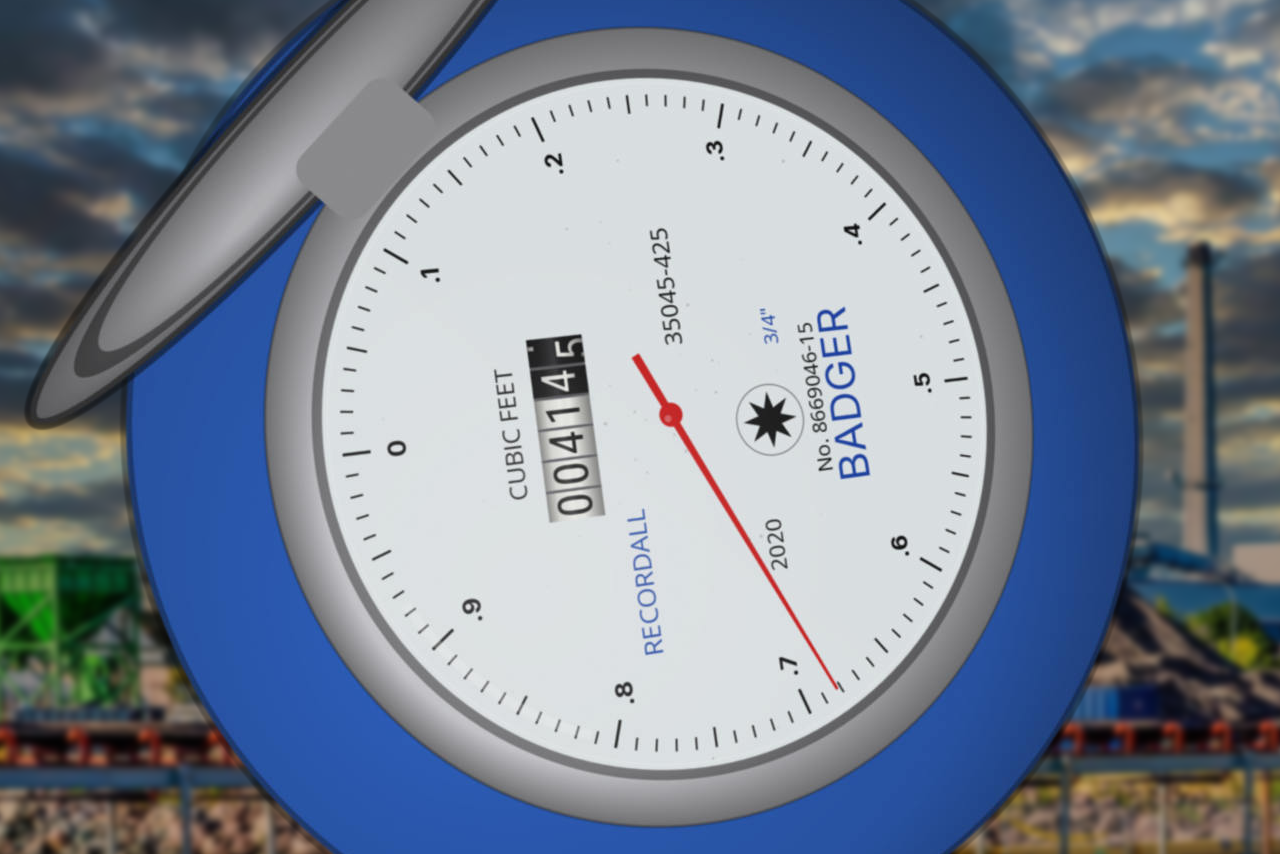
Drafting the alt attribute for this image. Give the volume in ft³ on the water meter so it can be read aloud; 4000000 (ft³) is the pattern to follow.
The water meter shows 4144.68 (ft³)
